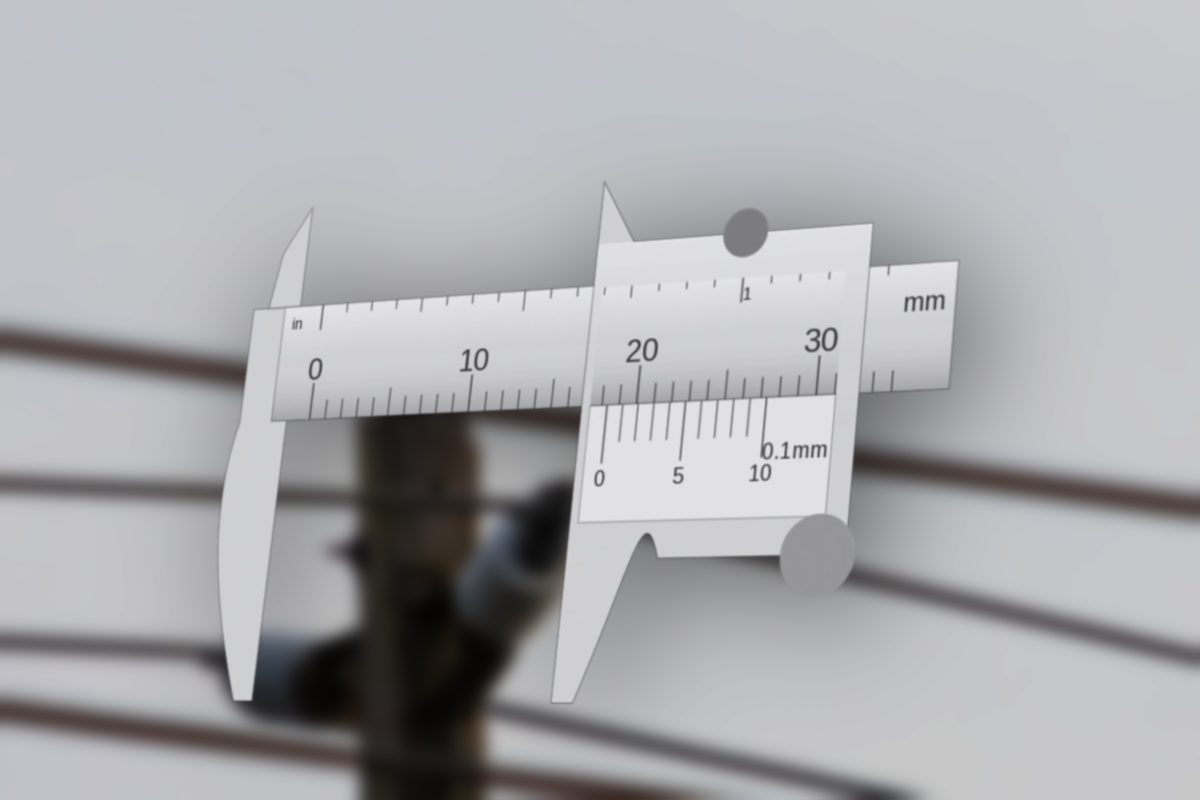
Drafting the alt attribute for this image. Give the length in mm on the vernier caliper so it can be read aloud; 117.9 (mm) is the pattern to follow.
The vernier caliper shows 18.3 (mm)
